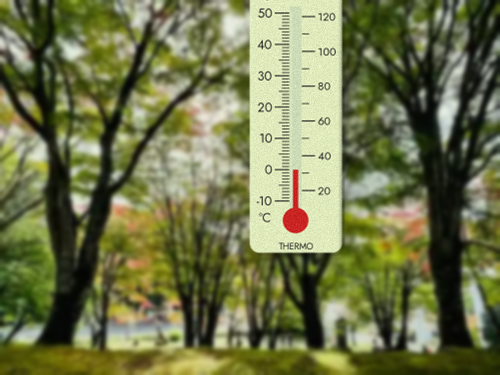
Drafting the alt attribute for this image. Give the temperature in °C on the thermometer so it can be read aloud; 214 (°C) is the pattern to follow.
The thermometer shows 0 (°C)
